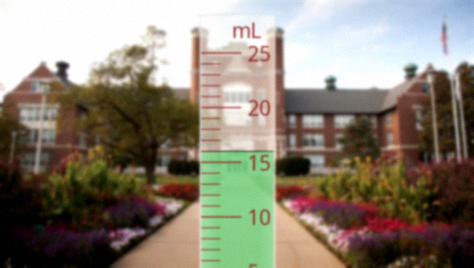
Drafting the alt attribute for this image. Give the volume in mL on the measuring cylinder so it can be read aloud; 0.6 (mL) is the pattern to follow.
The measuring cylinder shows 16 (mL)
